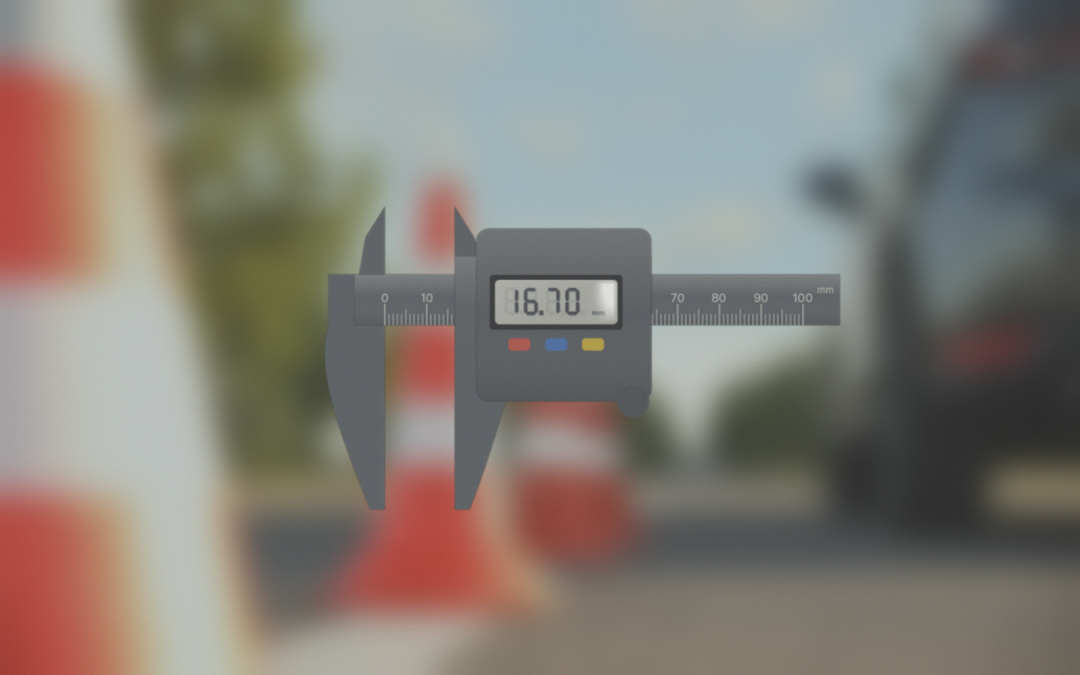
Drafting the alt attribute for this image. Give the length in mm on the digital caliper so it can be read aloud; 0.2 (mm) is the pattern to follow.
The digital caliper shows 16.70 (mm)
